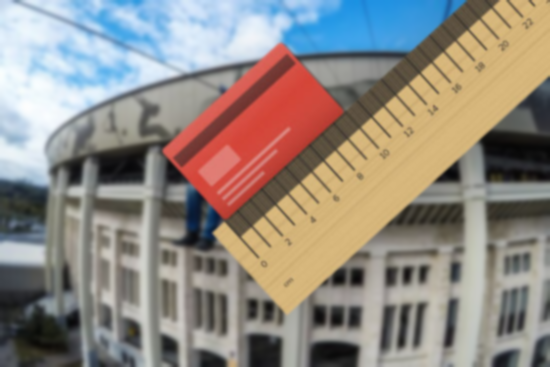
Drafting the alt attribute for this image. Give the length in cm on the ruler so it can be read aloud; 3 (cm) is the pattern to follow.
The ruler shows 10 (cm)
